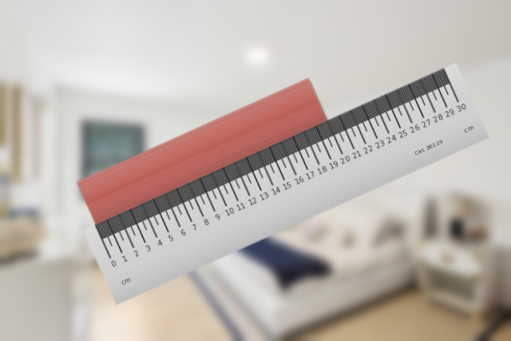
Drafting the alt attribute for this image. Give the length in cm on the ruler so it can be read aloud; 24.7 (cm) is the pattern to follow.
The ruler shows 20 (cm)
